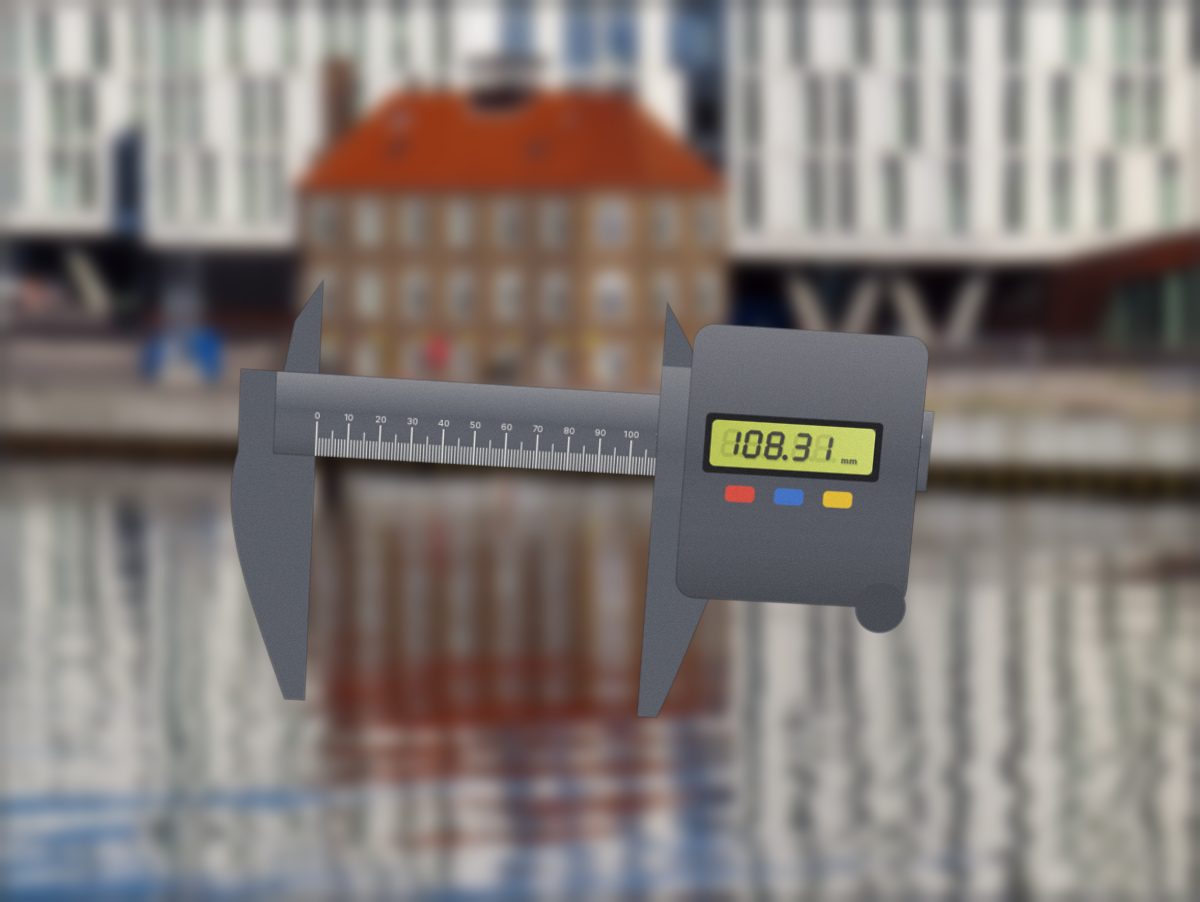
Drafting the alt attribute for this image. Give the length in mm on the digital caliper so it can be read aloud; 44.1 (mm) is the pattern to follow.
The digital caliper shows 108.31 (mm)
